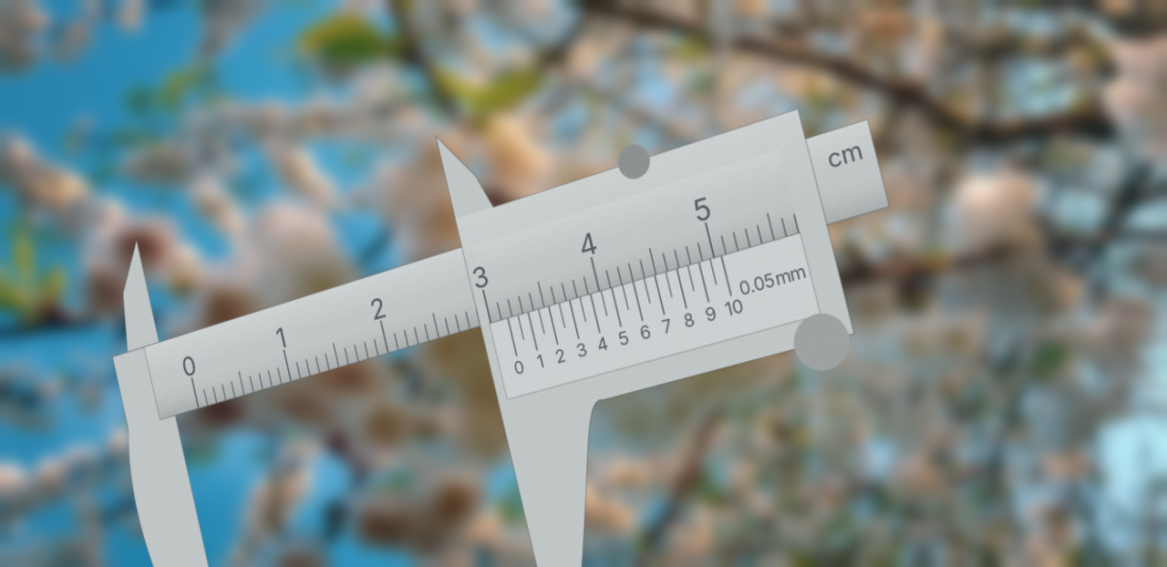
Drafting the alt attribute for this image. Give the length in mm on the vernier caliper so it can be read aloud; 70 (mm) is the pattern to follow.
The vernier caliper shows 31.6 (mm)
